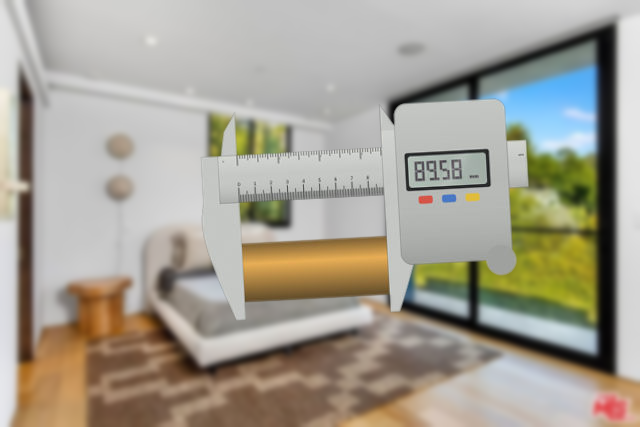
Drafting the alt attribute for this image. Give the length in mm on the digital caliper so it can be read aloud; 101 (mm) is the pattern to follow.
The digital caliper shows 89.58 (mm)
